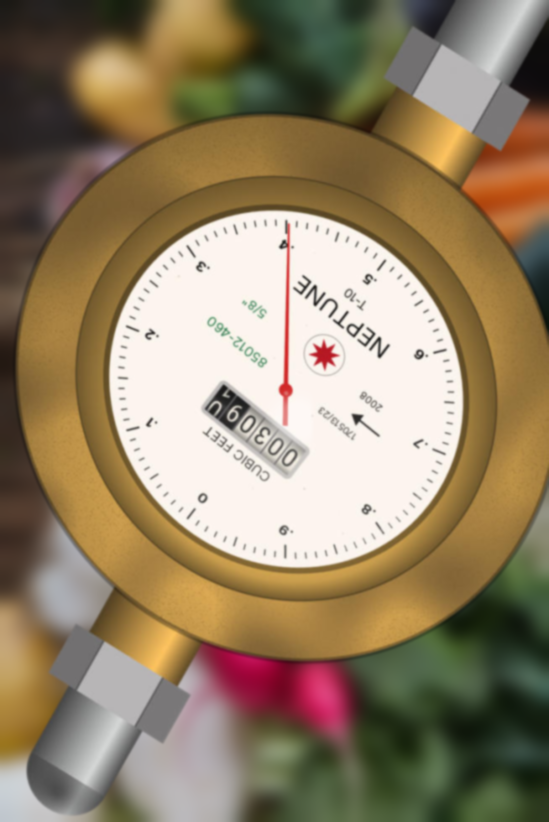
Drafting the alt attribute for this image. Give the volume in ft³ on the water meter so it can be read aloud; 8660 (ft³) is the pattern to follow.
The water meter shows 3090.40 (ft³)
